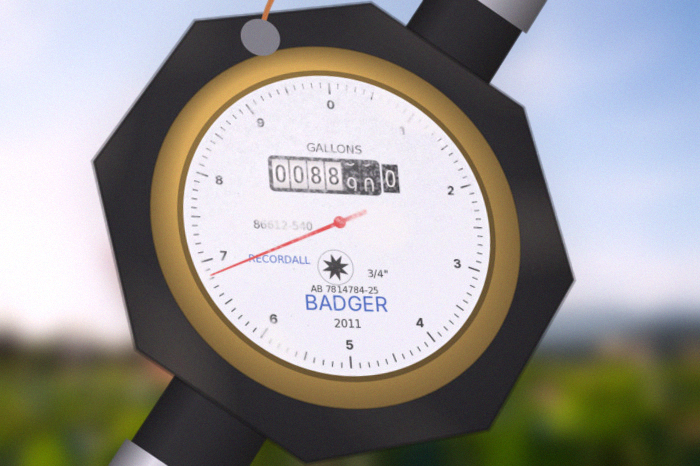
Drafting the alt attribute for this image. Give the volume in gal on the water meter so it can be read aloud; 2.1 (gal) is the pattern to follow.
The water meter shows 88896.8 (gal)
